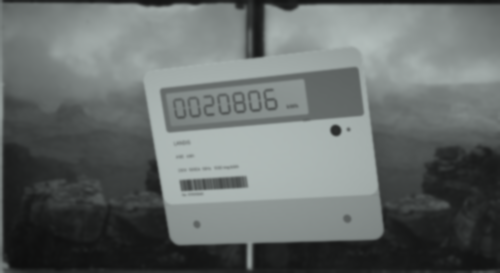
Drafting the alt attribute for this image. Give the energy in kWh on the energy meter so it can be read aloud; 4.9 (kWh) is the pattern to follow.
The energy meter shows 20806 (kWh)
